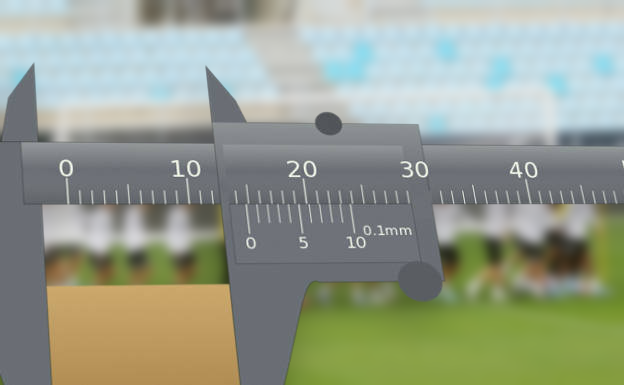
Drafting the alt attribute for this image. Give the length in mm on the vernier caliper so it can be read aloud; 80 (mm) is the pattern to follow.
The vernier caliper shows 14.8 (mm)
